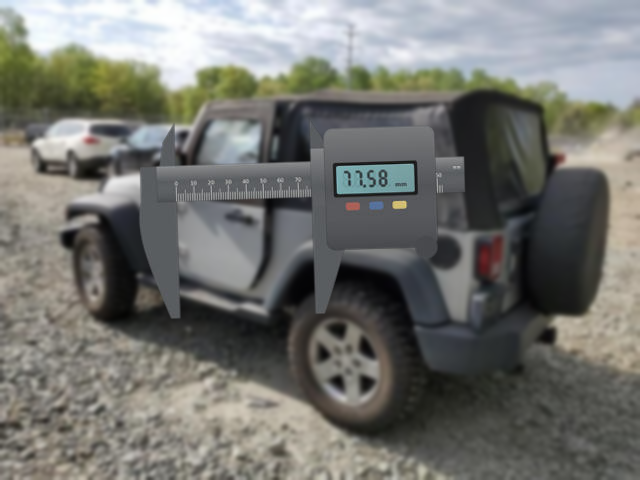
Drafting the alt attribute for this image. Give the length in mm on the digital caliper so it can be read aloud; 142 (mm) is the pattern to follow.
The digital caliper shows 77.58 (mm)
